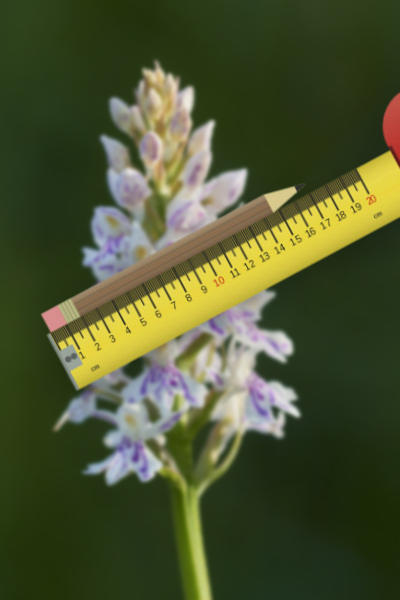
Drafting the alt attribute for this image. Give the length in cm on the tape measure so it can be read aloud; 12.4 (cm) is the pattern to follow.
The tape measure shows 17 (cm)
